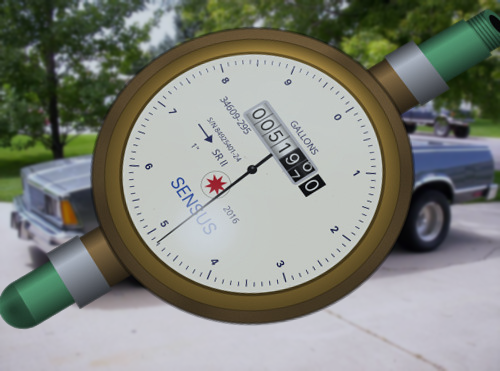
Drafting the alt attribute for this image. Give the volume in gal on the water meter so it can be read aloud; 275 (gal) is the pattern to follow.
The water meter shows 51964.8 (gal)
